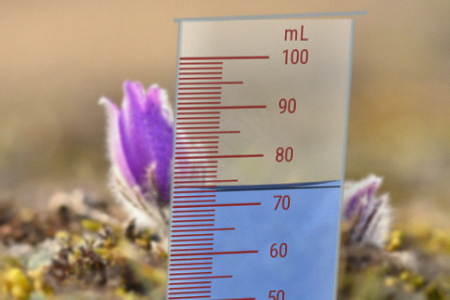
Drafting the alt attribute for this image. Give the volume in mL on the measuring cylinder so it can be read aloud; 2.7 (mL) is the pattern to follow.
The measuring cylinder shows 73 (mL)
